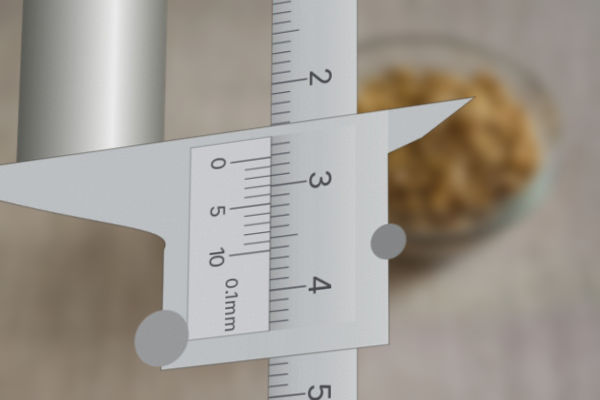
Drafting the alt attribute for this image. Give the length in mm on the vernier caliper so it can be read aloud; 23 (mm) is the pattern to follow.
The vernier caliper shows 27.2 (mm)
